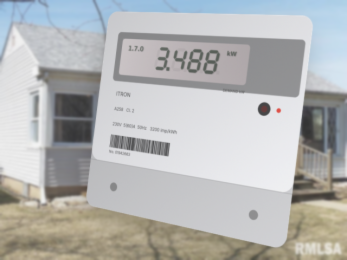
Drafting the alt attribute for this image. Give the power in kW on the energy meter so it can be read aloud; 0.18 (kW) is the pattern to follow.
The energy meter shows 3.488 (kW)
